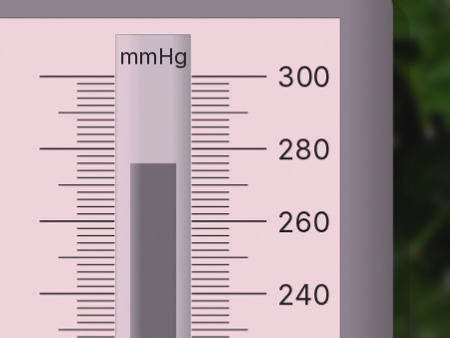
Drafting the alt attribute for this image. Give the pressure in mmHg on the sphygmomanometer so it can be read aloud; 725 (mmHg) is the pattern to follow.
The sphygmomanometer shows 276 (mmHg)
